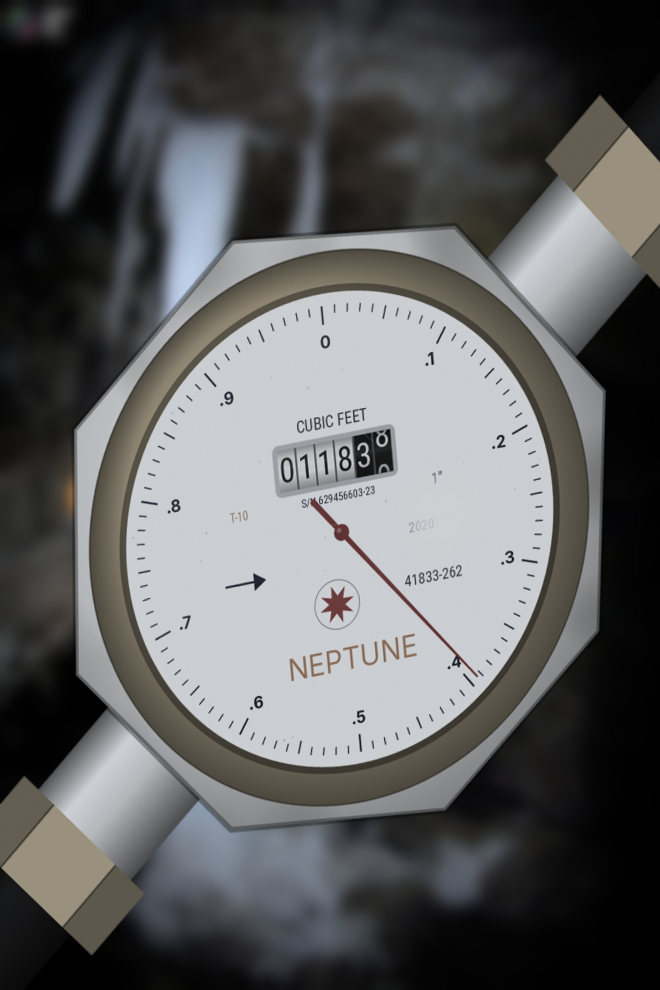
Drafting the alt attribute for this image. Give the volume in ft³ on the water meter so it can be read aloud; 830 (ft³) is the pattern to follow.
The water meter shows 11838.39 (ft³)
